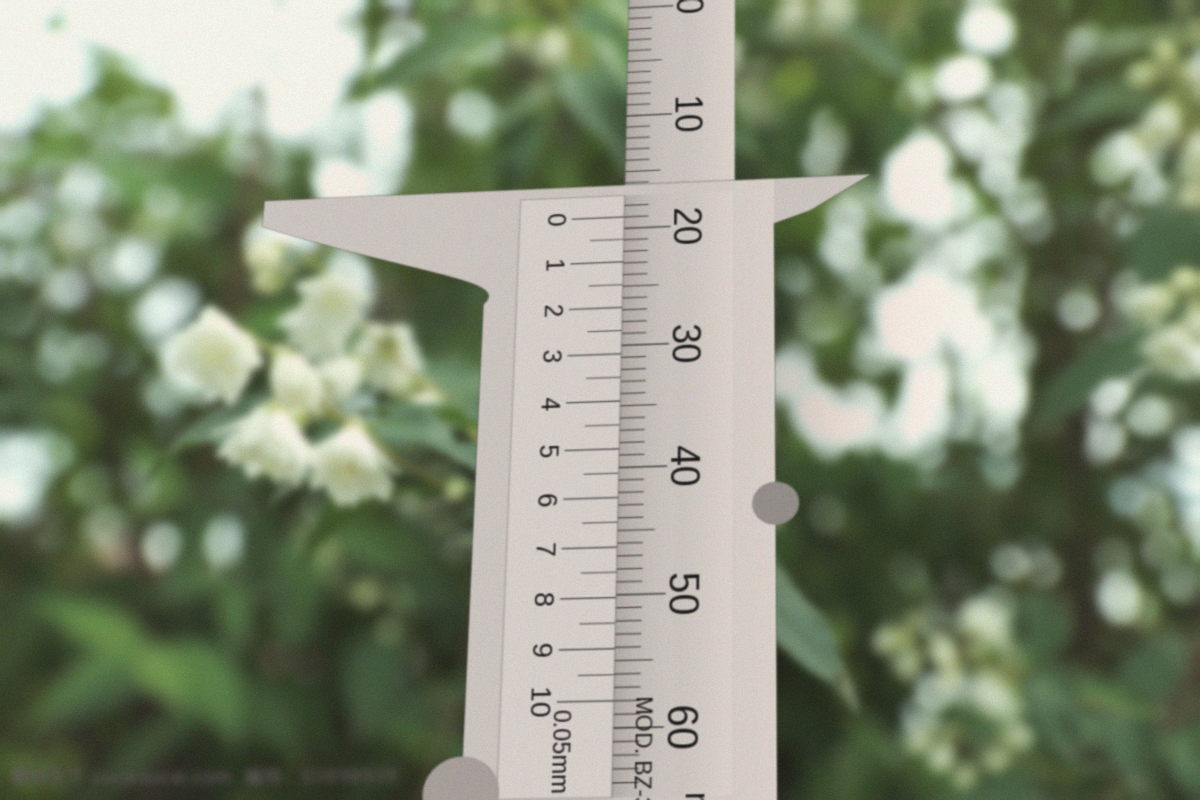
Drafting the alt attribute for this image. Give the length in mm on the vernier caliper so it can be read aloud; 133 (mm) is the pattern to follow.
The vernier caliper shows 19.0 (mm)
